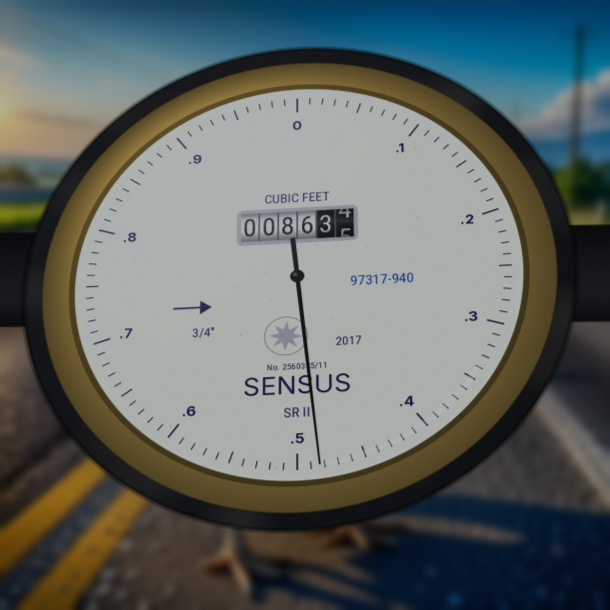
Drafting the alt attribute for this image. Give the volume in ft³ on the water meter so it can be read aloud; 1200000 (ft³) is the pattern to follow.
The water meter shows 8634.48 (ft³)
